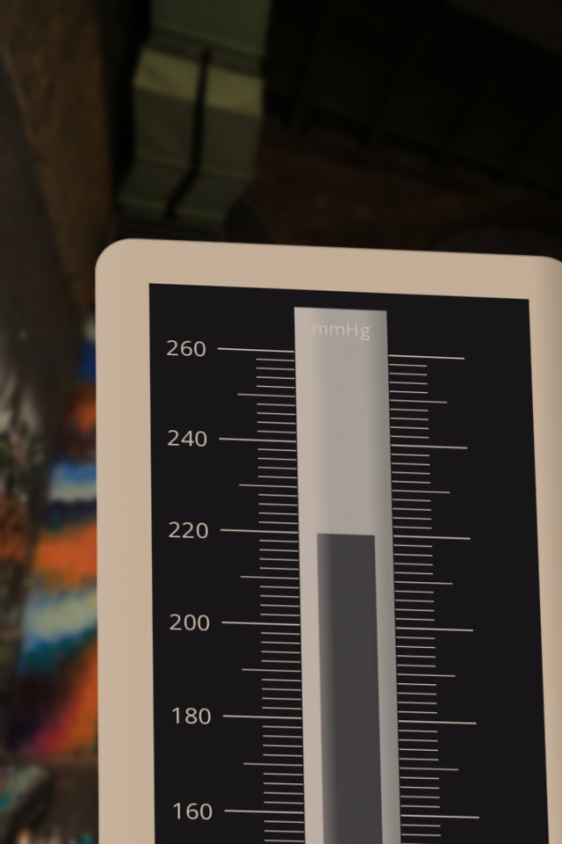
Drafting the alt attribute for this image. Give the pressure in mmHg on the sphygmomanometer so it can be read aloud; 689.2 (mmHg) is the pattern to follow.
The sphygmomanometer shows 220 (mmHg)
